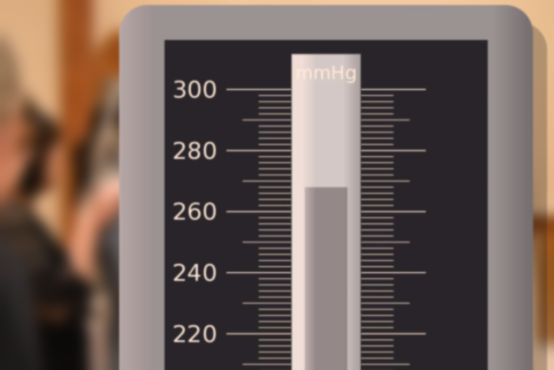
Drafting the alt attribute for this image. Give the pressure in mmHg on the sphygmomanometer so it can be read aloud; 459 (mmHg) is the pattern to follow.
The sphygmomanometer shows 268 (mmHg)
